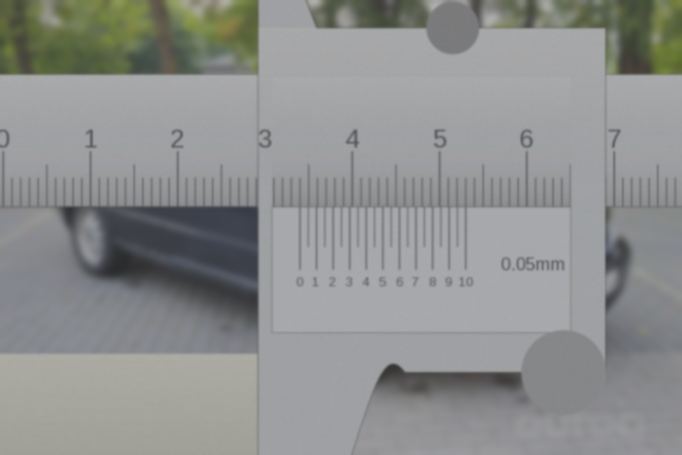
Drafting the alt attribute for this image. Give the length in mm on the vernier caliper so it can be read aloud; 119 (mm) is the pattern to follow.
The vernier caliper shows 34.0 (mm)
